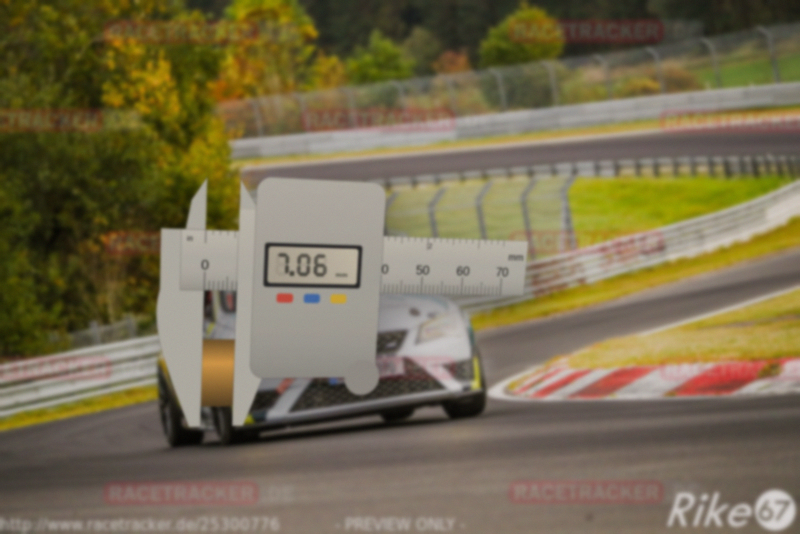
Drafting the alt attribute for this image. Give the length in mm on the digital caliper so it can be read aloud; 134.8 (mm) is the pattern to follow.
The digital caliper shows 7.06 (mm)
